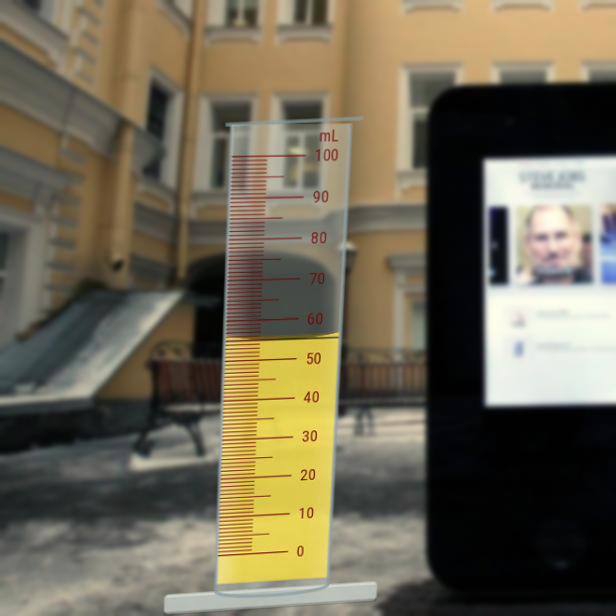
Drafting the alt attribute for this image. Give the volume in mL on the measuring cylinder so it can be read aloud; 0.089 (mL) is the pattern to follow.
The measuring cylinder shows 55 (mL)
